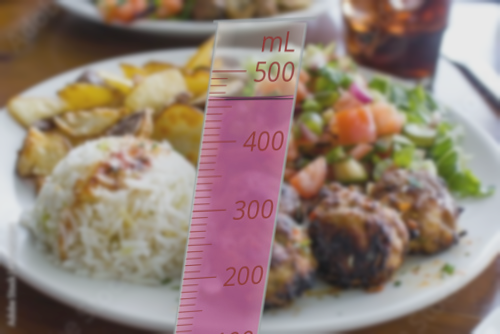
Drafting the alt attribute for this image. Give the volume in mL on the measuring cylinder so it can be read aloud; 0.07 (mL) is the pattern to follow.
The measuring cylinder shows 460 (mL)
